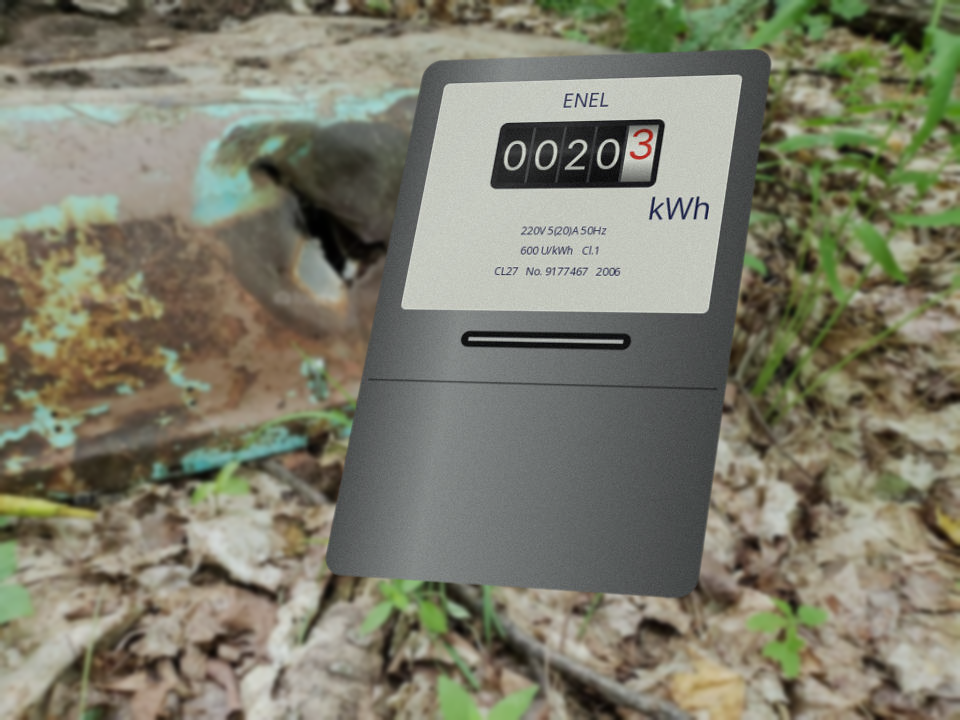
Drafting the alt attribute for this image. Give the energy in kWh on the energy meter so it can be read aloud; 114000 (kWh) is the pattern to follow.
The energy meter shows 20.3 (kWh)
